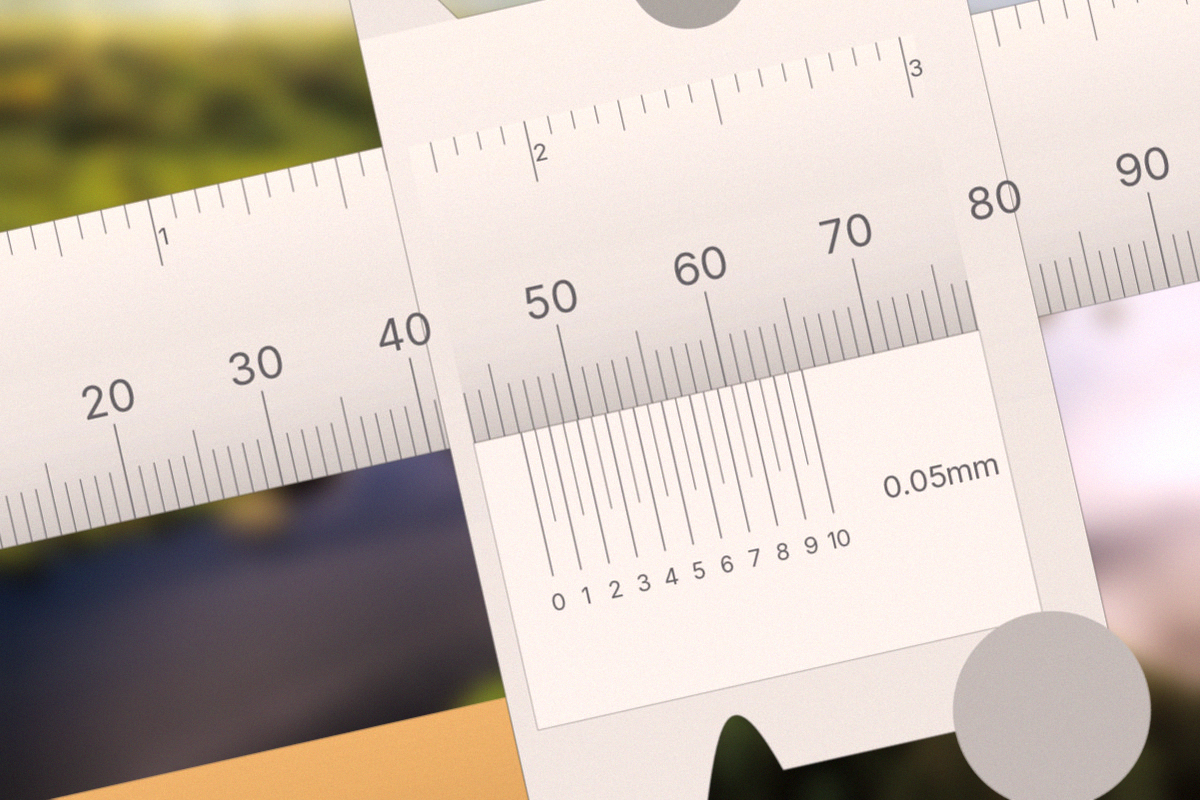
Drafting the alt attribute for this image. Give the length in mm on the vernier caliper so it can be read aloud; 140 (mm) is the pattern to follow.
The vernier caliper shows 46.1 (mm)
